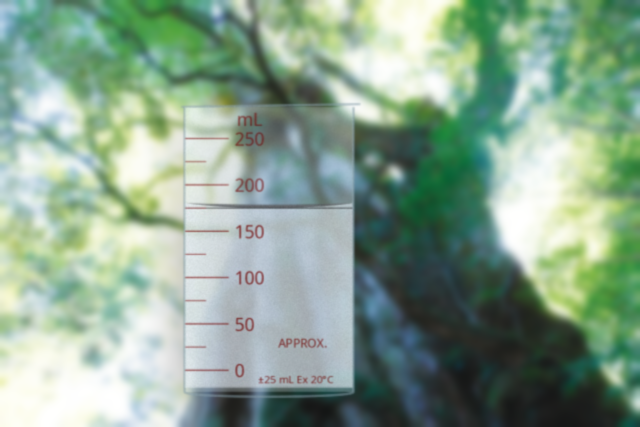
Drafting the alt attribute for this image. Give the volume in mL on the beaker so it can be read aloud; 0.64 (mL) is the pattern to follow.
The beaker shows 175 (mL)
